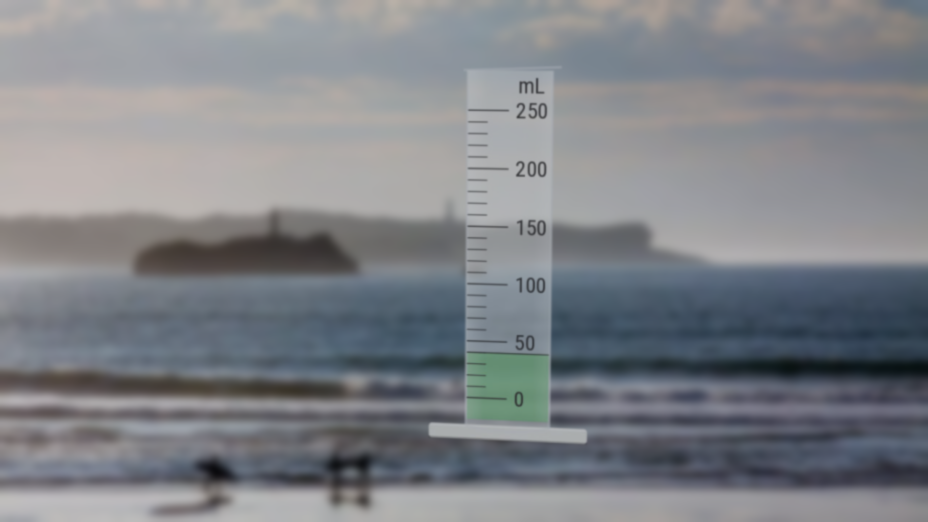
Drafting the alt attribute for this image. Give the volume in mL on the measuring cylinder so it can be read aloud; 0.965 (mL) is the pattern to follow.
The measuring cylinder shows 40 (mL)
